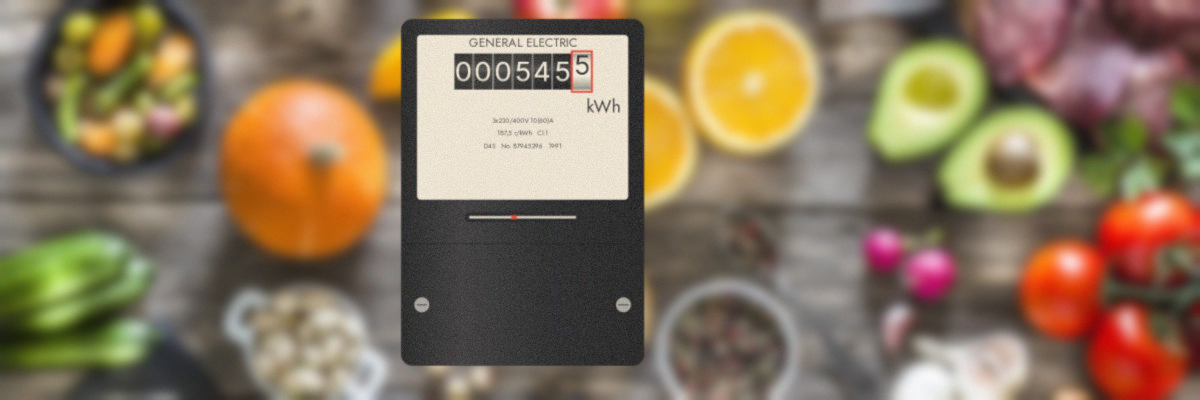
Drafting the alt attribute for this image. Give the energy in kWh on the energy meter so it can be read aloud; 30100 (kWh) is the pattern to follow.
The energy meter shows 545.5 (kWh)
